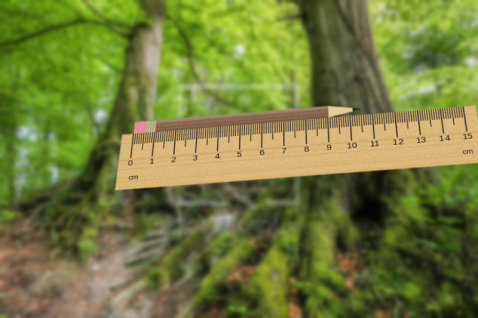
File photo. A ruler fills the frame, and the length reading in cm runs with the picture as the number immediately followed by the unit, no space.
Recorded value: 10.5cm
